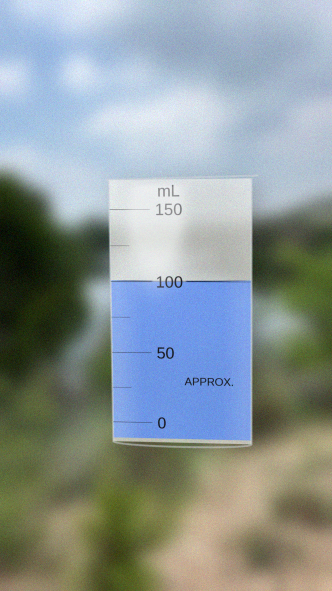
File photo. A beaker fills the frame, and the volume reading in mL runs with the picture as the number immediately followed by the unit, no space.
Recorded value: 100mL
